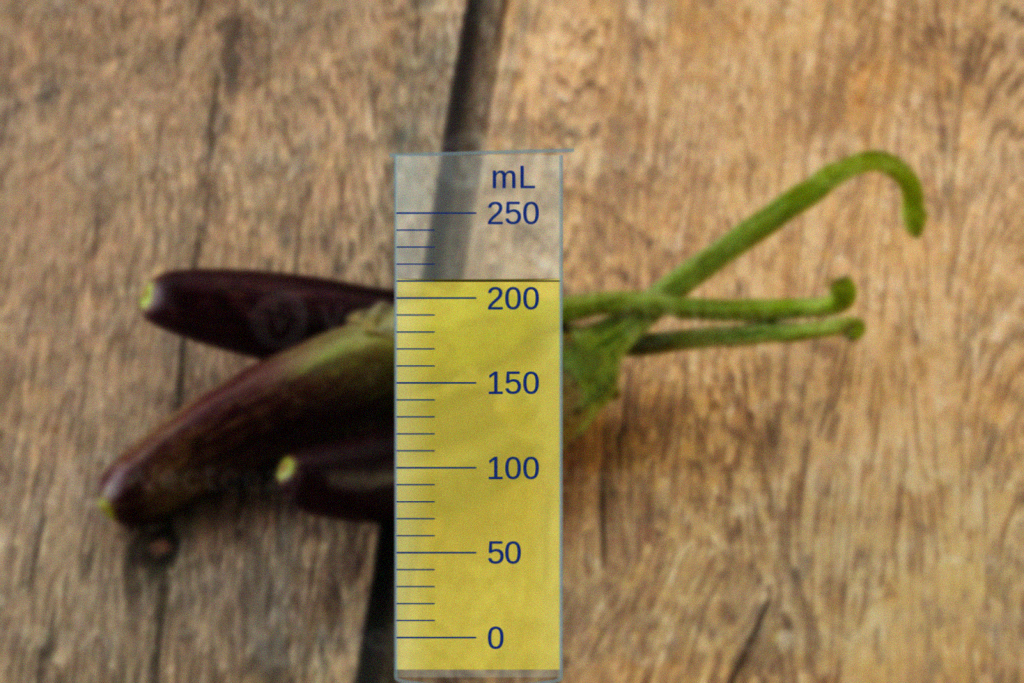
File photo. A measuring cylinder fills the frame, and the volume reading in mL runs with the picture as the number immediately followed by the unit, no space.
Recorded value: 210mL
